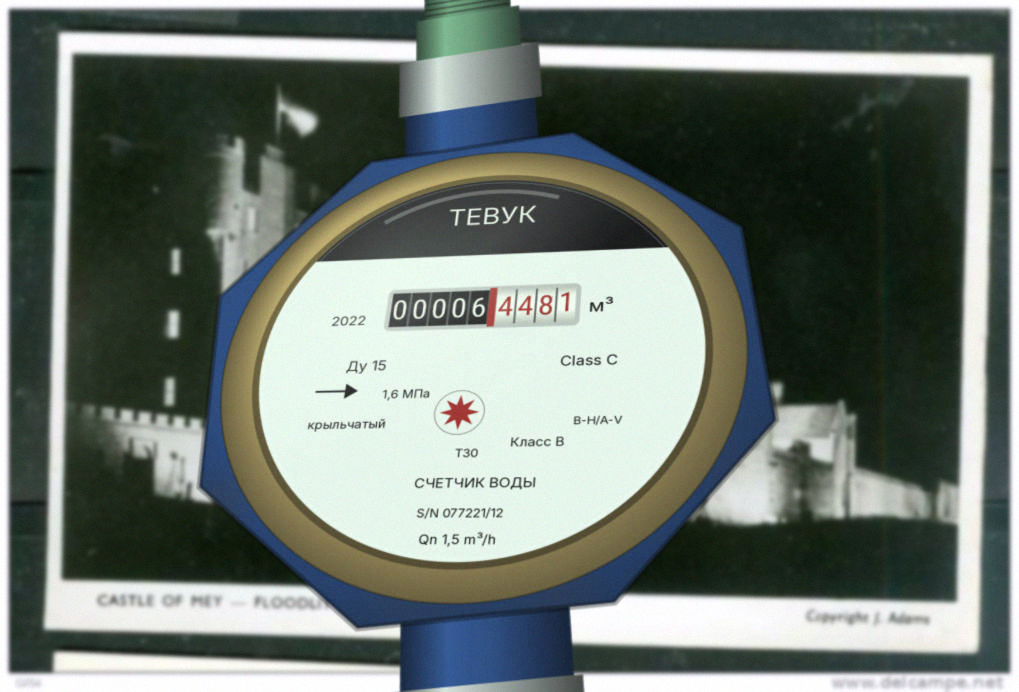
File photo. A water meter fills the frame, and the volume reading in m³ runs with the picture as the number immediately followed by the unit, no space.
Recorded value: 6.4481m³
